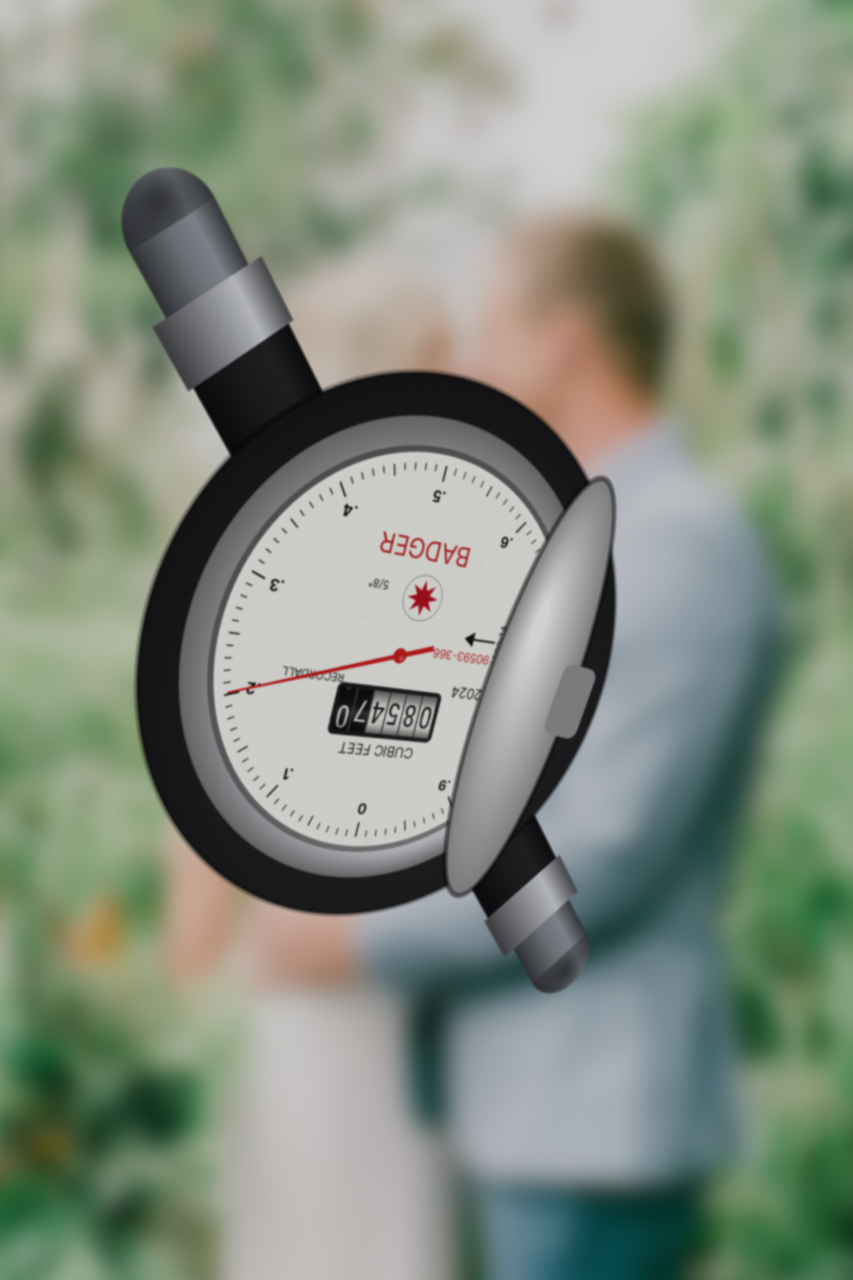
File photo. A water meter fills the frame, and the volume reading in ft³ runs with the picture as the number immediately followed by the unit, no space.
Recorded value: 85470.20ft³
